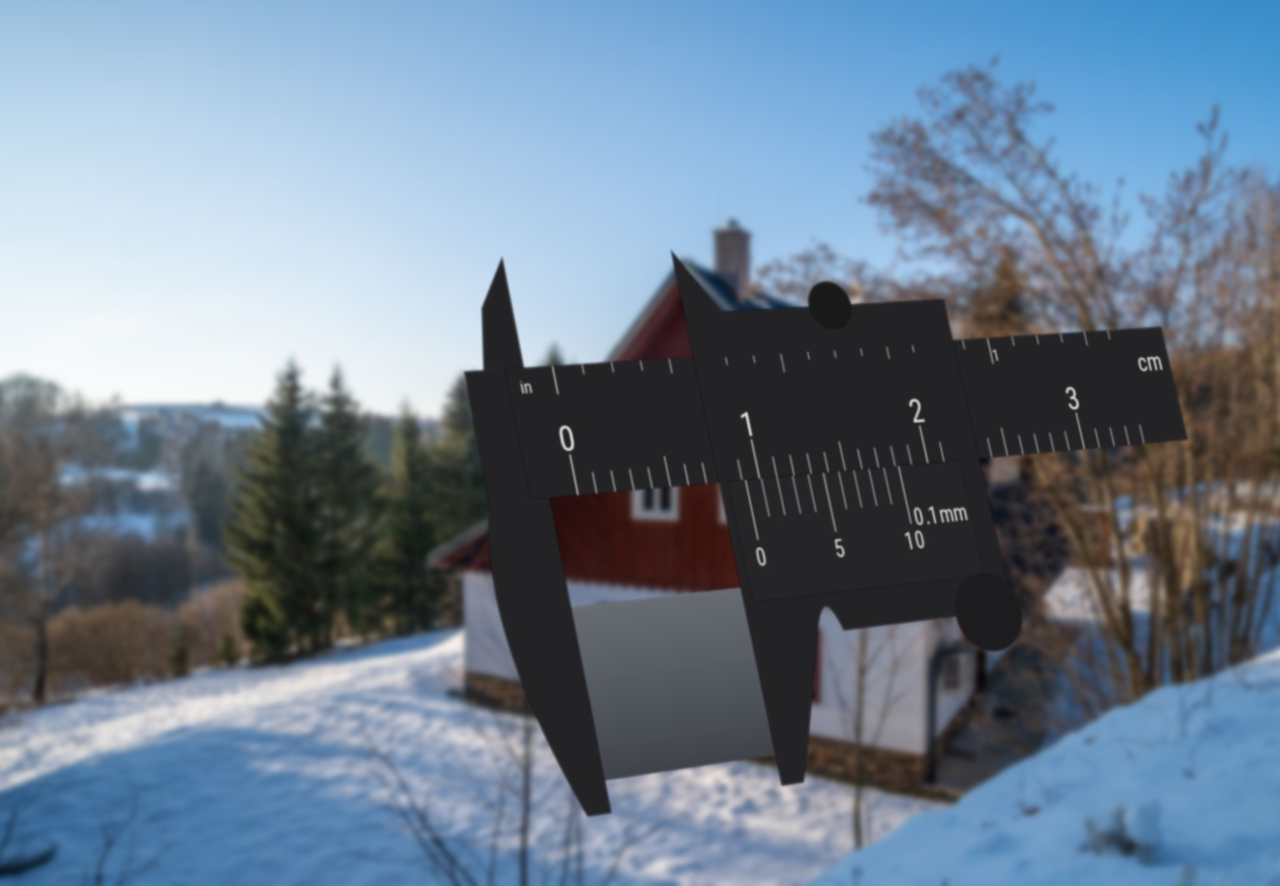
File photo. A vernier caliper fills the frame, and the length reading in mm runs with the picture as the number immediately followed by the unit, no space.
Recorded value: 9.2mm
